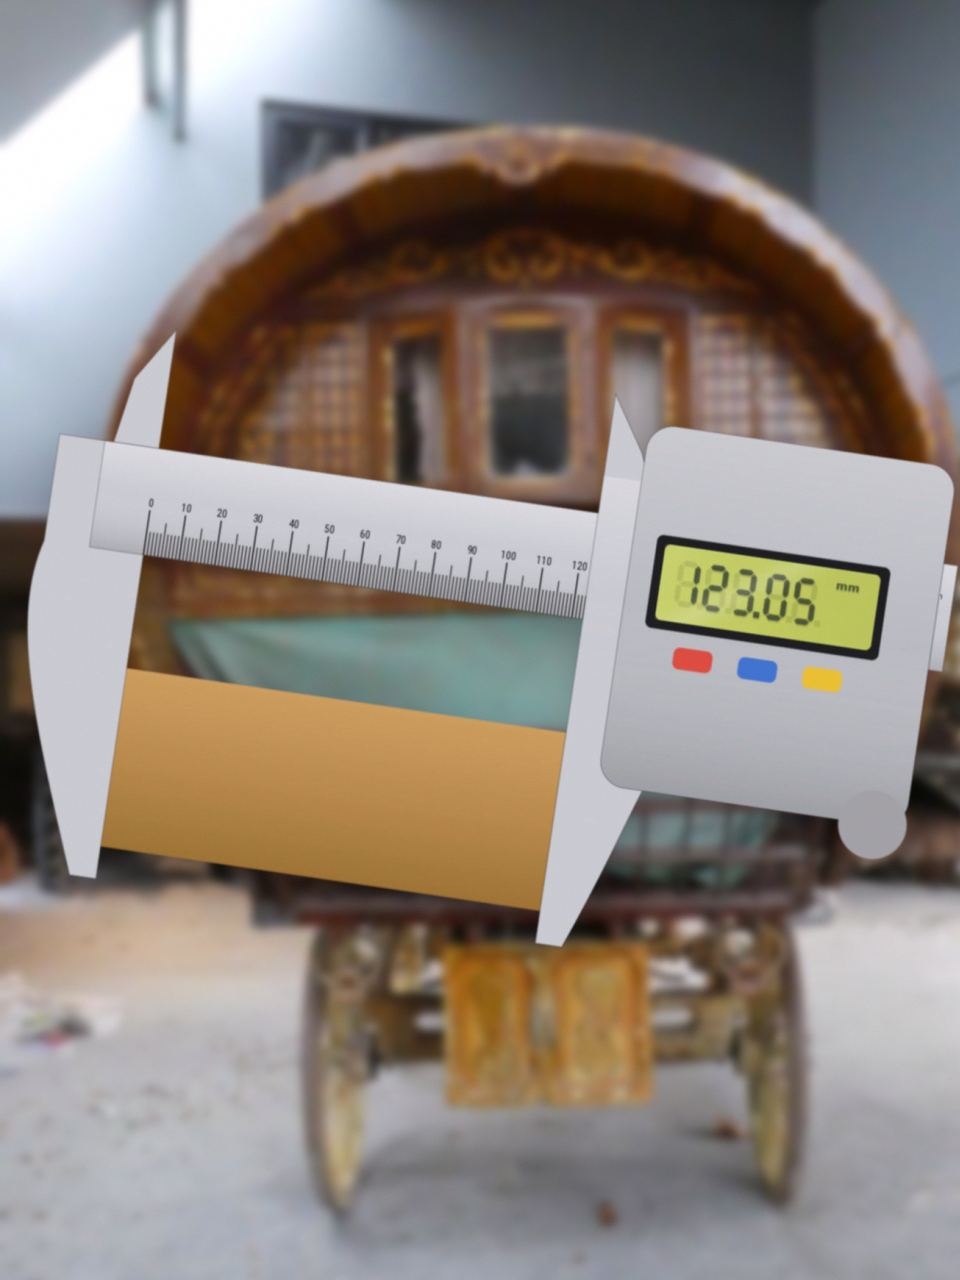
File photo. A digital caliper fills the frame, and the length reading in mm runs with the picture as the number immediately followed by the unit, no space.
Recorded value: 123.05mm
